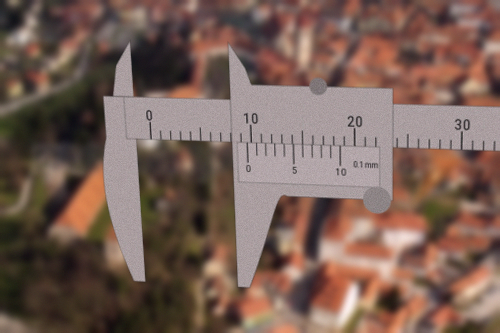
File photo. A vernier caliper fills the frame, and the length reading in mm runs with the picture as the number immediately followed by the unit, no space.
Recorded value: 9.6mm
